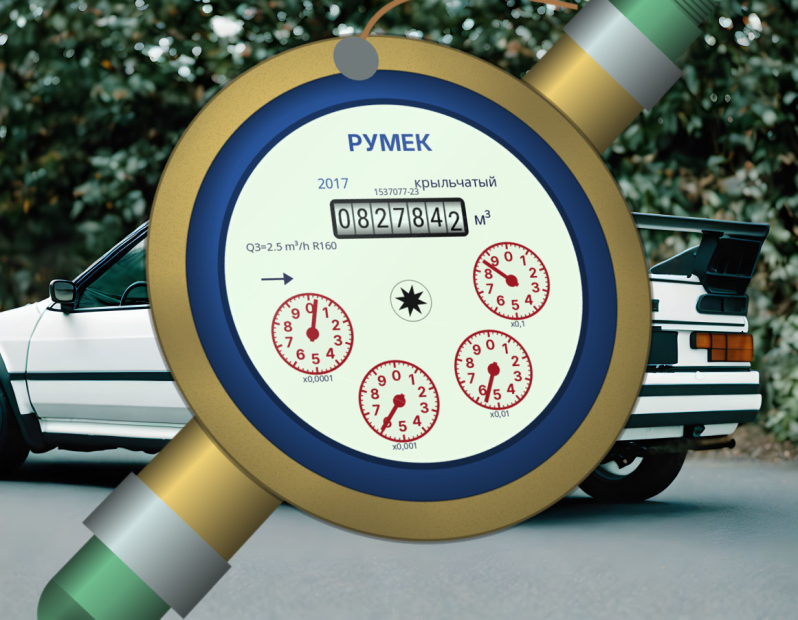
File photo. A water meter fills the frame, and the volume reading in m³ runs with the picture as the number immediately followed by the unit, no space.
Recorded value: 827841.8560m³
